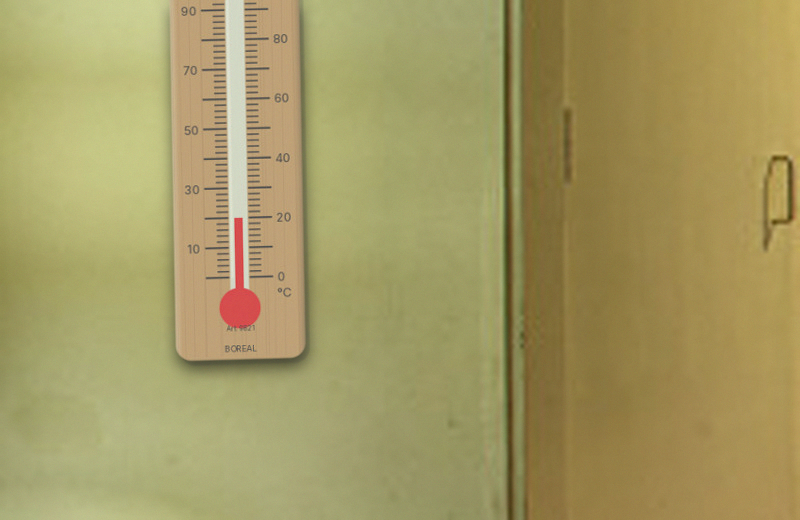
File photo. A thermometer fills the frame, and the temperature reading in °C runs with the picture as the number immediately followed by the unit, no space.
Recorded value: 20°C
